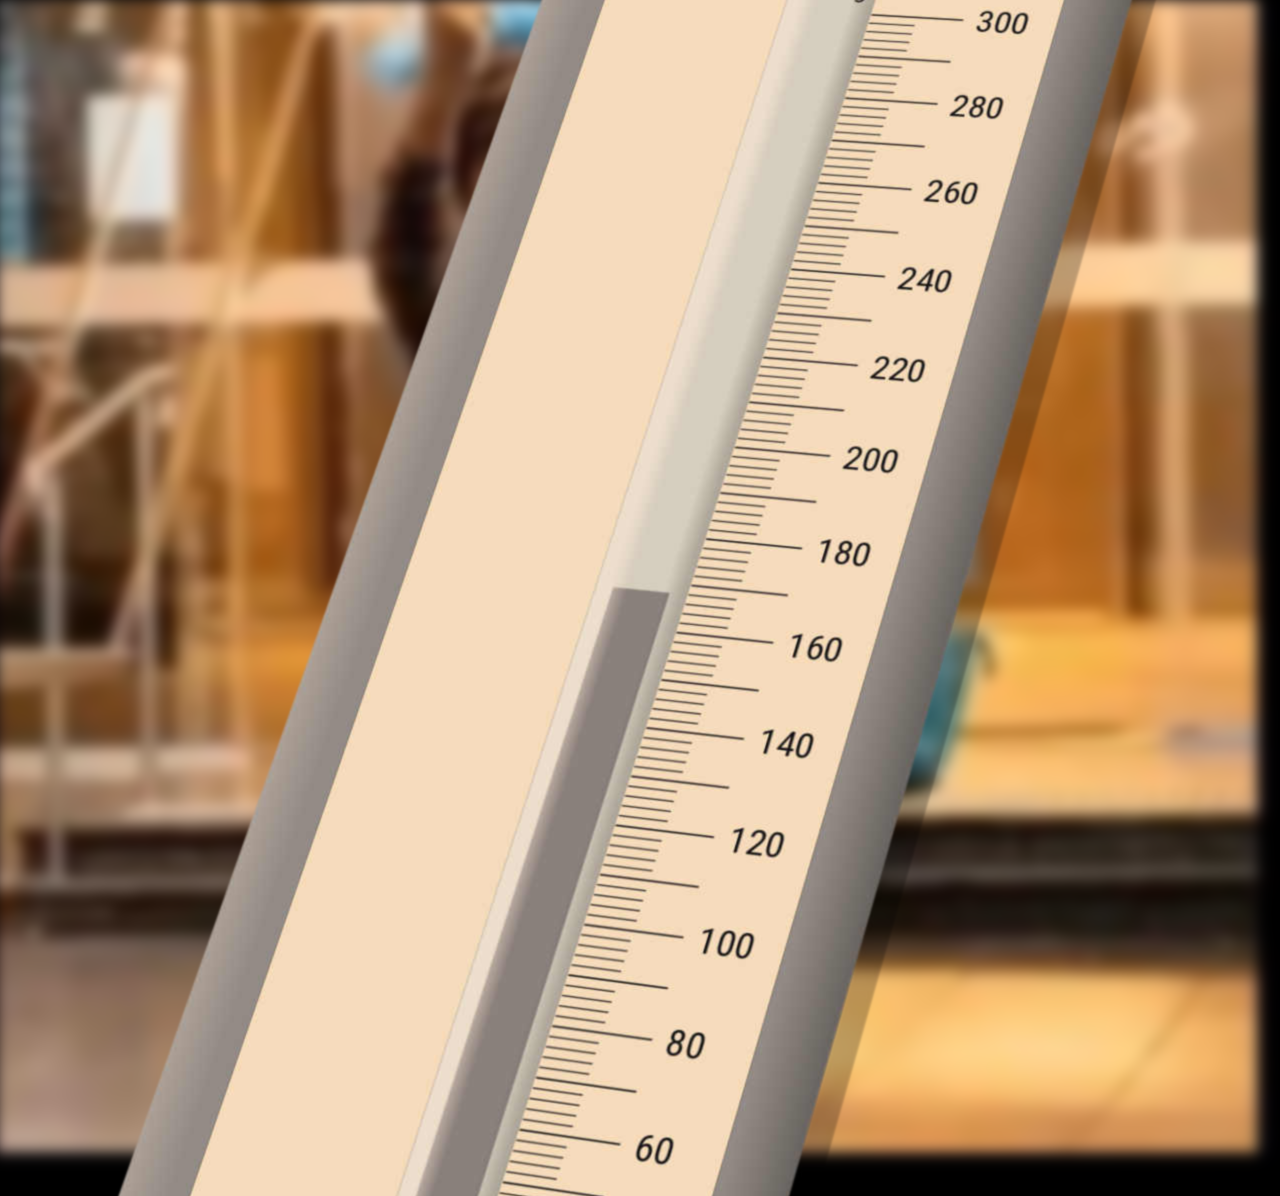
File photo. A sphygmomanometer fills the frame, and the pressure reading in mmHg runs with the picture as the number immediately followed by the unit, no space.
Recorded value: 168mmHg
